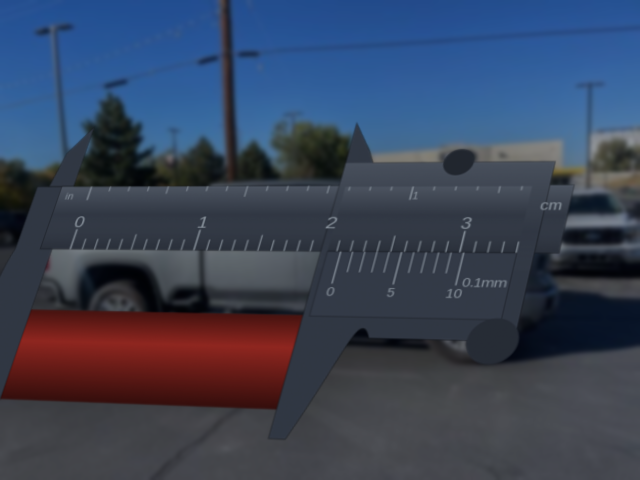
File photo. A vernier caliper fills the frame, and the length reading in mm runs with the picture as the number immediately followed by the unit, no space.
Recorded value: 21.3mm
